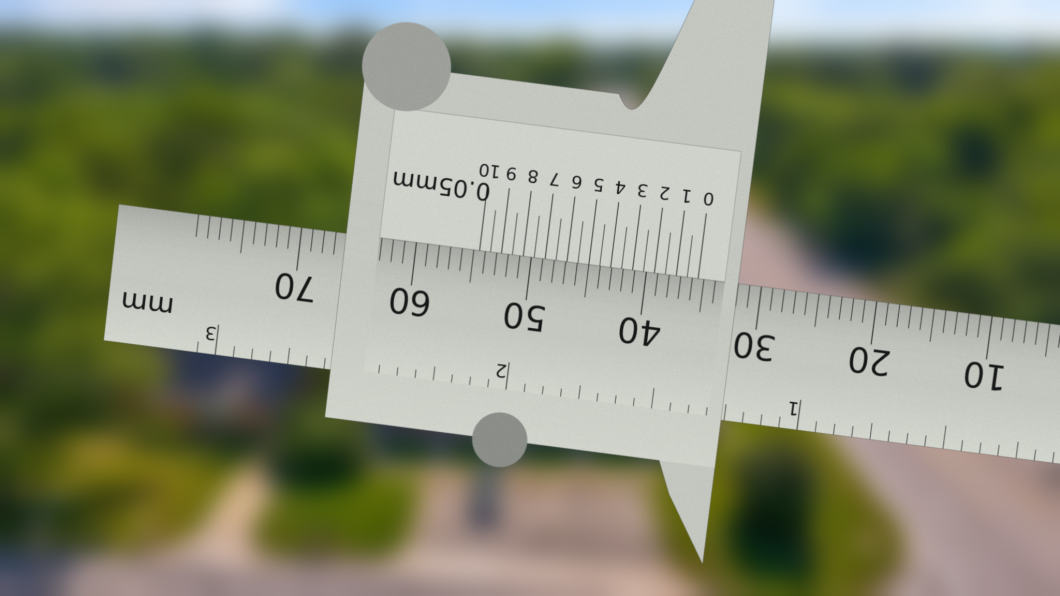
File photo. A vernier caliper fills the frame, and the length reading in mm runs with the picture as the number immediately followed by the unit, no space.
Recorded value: 35.5mm
